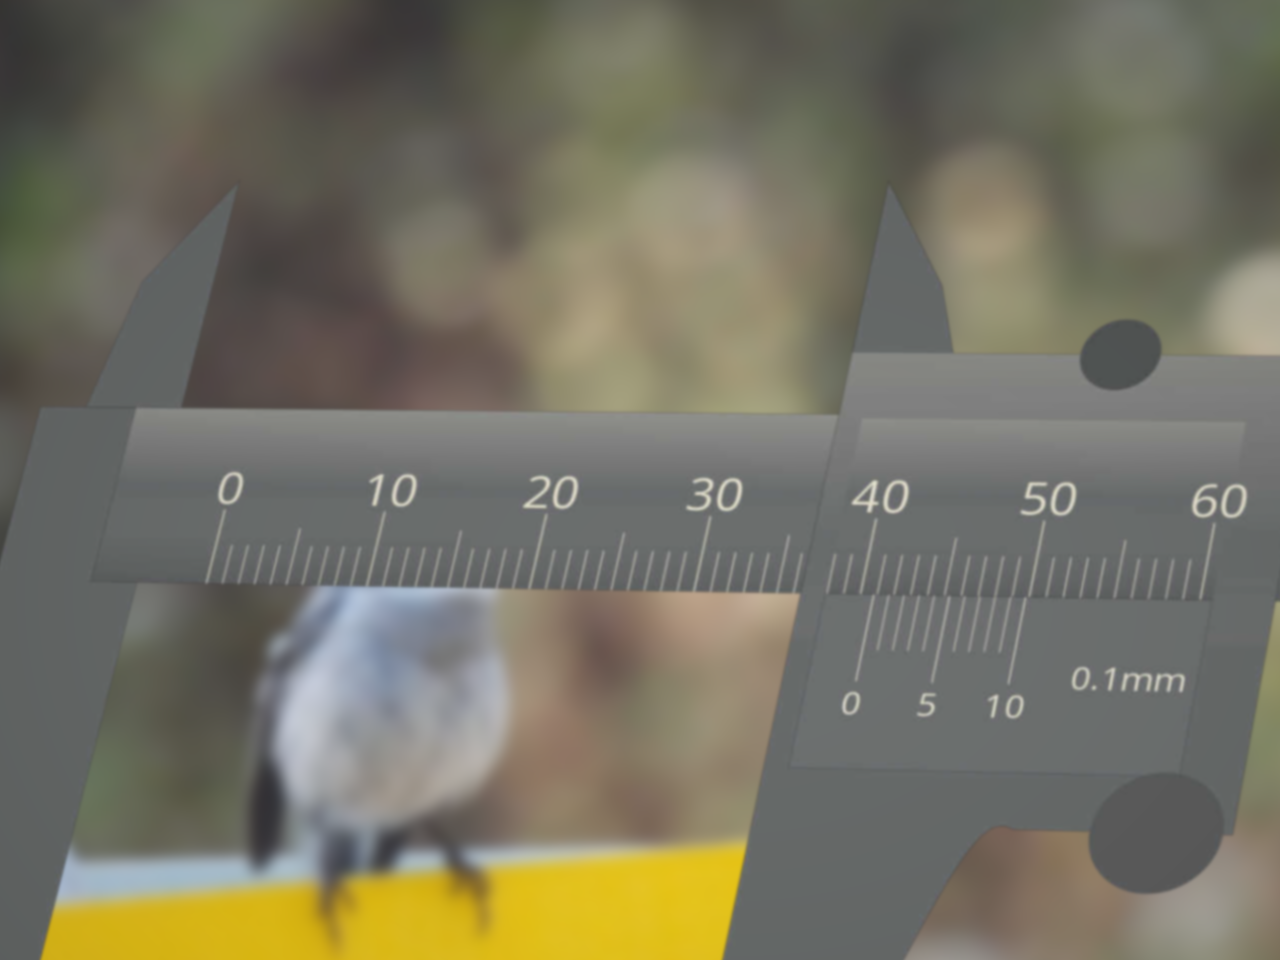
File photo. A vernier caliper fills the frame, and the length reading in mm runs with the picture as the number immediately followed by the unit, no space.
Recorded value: 40.8mm
